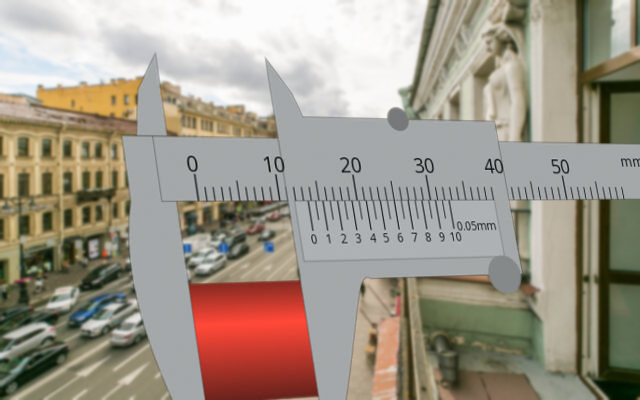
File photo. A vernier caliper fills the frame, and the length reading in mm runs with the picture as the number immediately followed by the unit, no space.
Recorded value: 13.6mm
